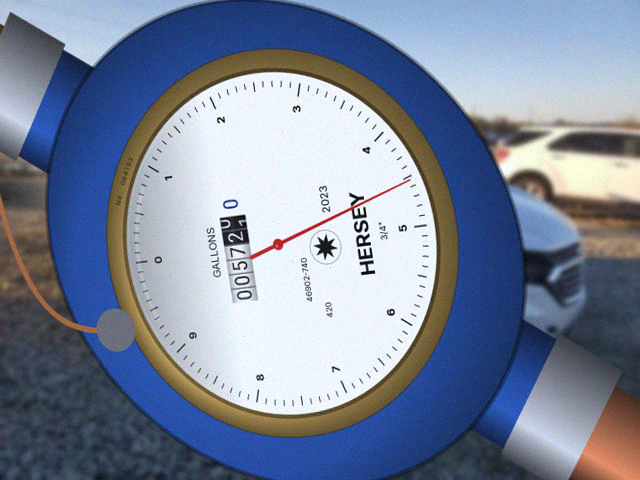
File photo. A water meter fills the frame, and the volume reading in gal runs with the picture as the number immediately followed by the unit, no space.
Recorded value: 57204.5gal
